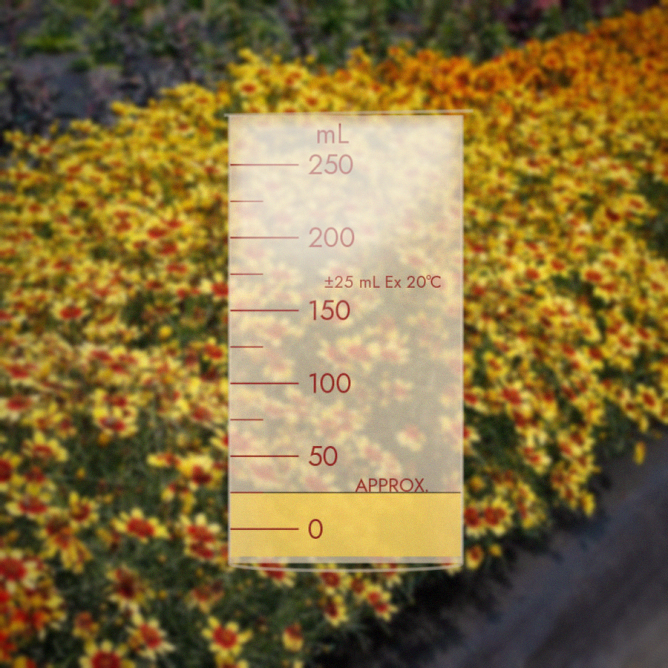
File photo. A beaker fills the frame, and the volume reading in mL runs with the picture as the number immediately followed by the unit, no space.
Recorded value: 25mL
